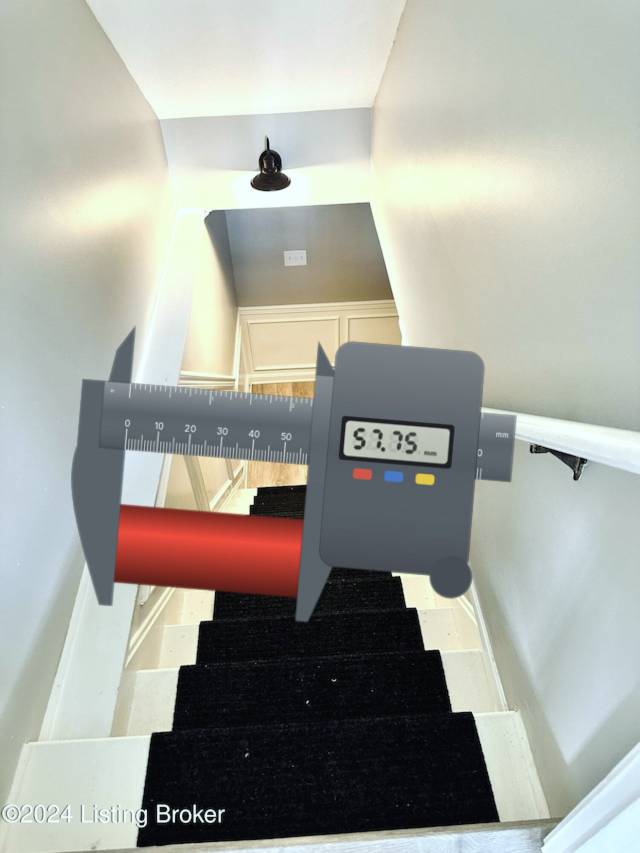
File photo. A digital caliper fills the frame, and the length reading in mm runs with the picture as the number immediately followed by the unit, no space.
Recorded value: 57.75mm
